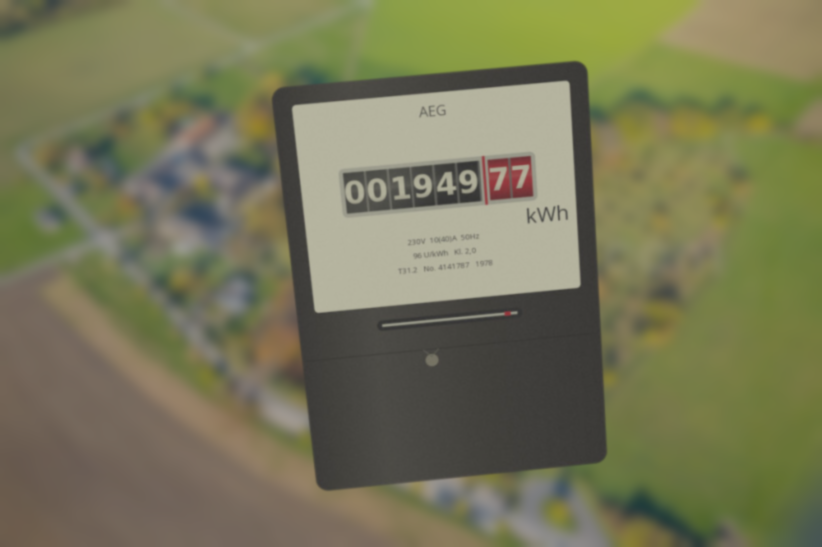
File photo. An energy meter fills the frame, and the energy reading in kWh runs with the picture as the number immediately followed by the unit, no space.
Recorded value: 1949.77kWh
